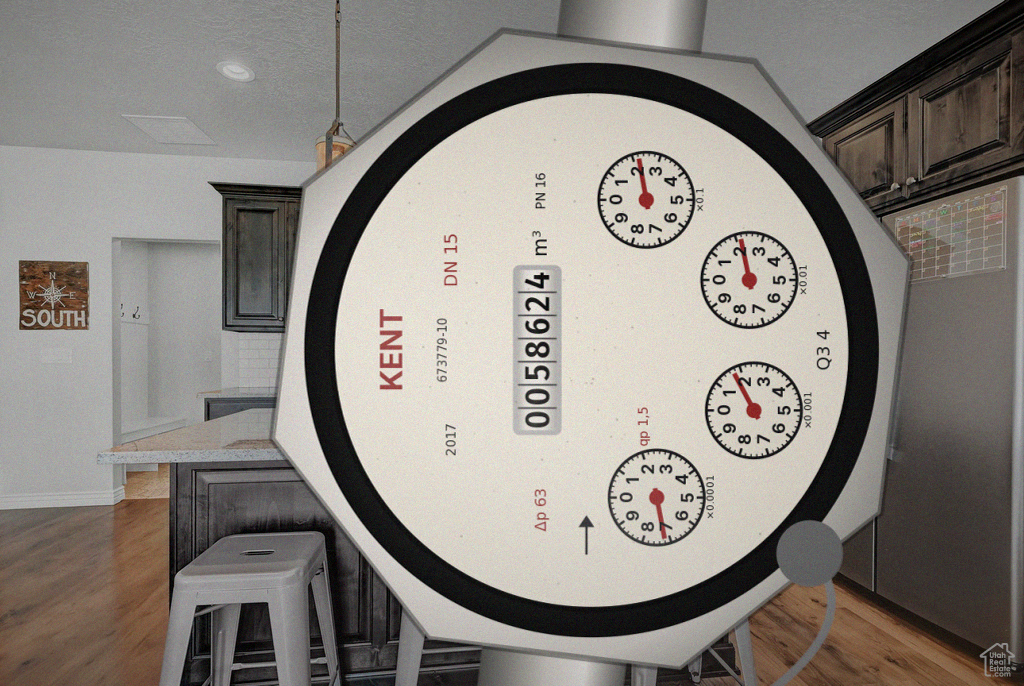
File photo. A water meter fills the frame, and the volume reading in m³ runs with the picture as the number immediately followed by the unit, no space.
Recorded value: 58624.2217m³
